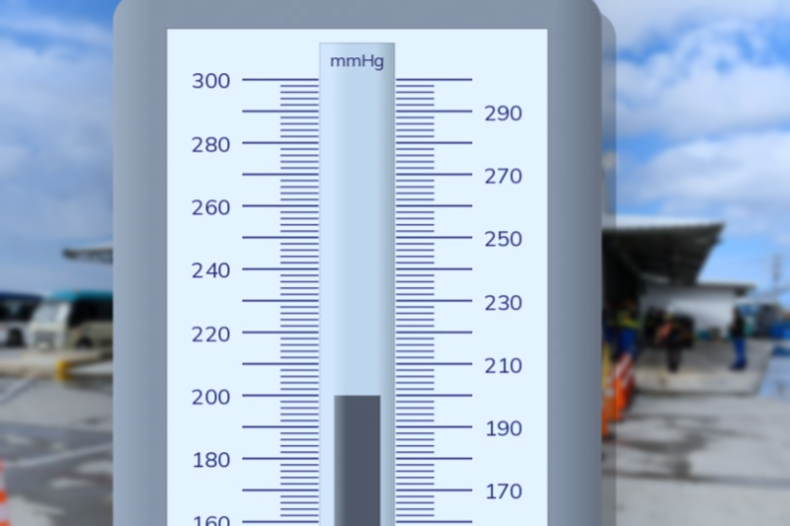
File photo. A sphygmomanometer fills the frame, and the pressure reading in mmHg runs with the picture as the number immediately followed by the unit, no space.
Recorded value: 200mmHg
